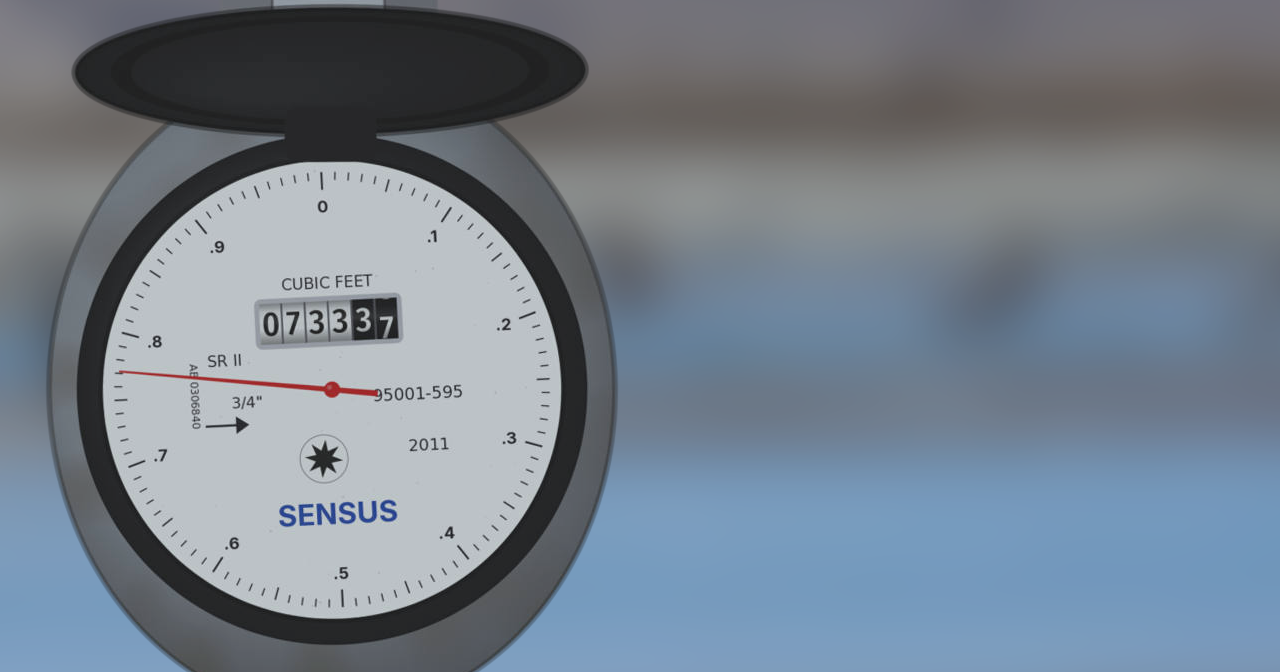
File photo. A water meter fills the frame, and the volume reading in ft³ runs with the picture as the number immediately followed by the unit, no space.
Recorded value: 73336.77ft³
